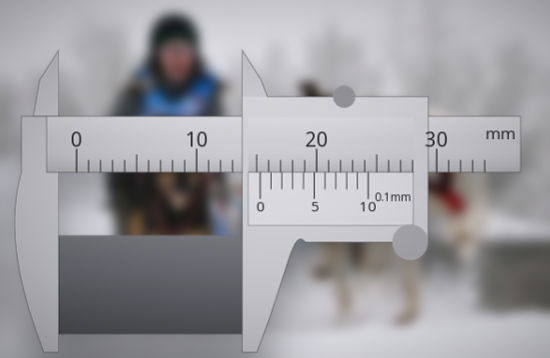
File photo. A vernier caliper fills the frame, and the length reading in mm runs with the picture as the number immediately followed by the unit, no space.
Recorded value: 15.3mm
